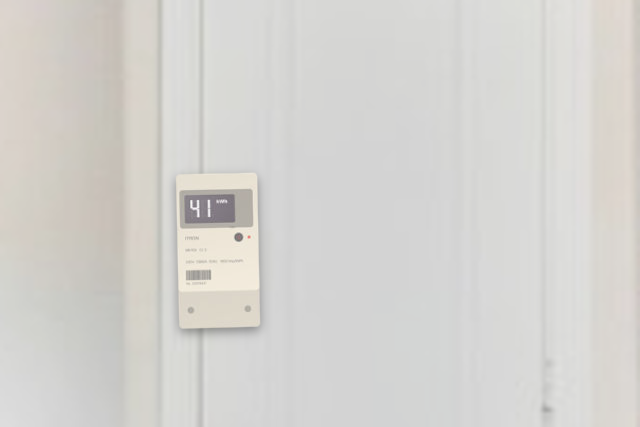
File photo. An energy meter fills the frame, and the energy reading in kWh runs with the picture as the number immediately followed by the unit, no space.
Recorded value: 41kWh
